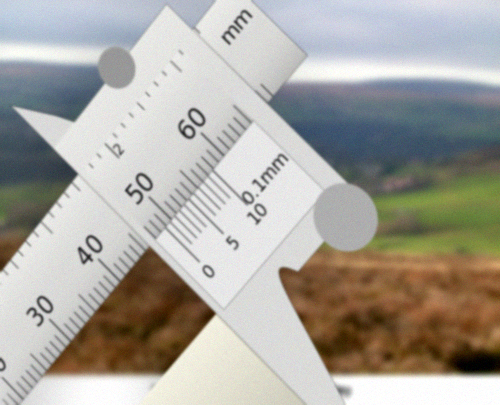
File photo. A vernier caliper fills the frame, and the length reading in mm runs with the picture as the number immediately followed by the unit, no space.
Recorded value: 48.8mm
